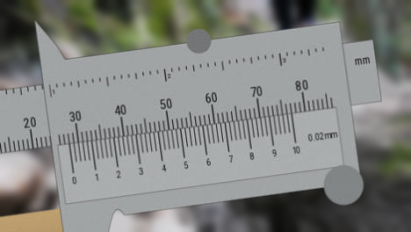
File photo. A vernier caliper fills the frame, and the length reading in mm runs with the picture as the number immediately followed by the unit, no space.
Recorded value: 28.0mm
